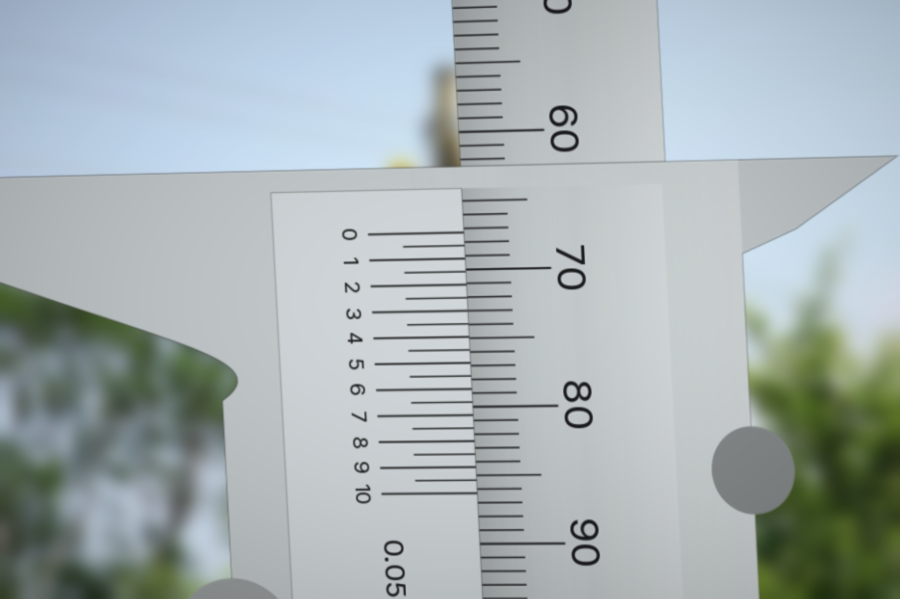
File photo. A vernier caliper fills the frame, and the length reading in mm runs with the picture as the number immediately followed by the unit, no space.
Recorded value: 67.3mm
